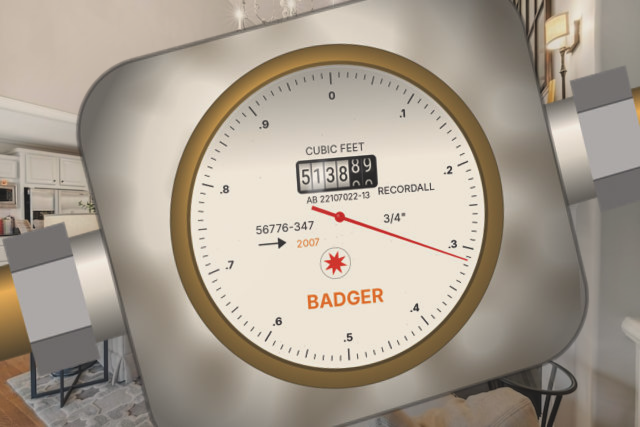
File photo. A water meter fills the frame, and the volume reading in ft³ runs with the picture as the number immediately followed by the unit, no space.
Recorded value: 513889.31ft³
